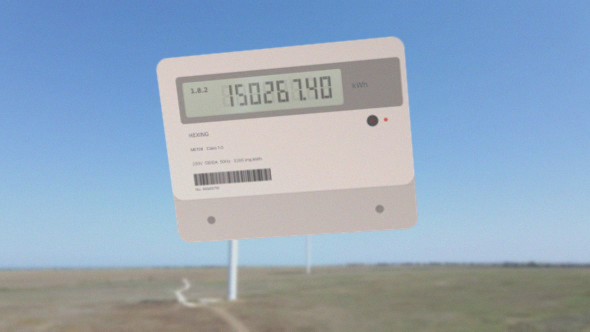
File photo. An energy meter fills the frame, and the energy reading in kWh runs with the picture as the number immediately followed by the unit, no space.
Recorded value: 150267.40kWh
